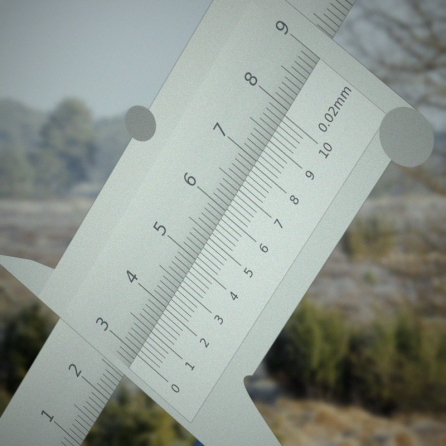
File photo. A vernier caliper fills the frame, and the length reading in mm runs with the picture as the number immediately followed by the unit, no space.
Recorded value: 30.0mm
